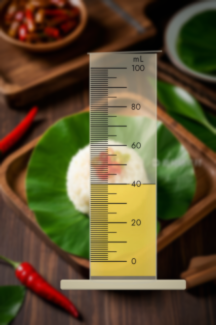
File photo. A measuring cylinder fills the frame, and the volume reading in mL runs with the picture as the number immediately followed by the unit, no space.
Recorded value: 40mL
